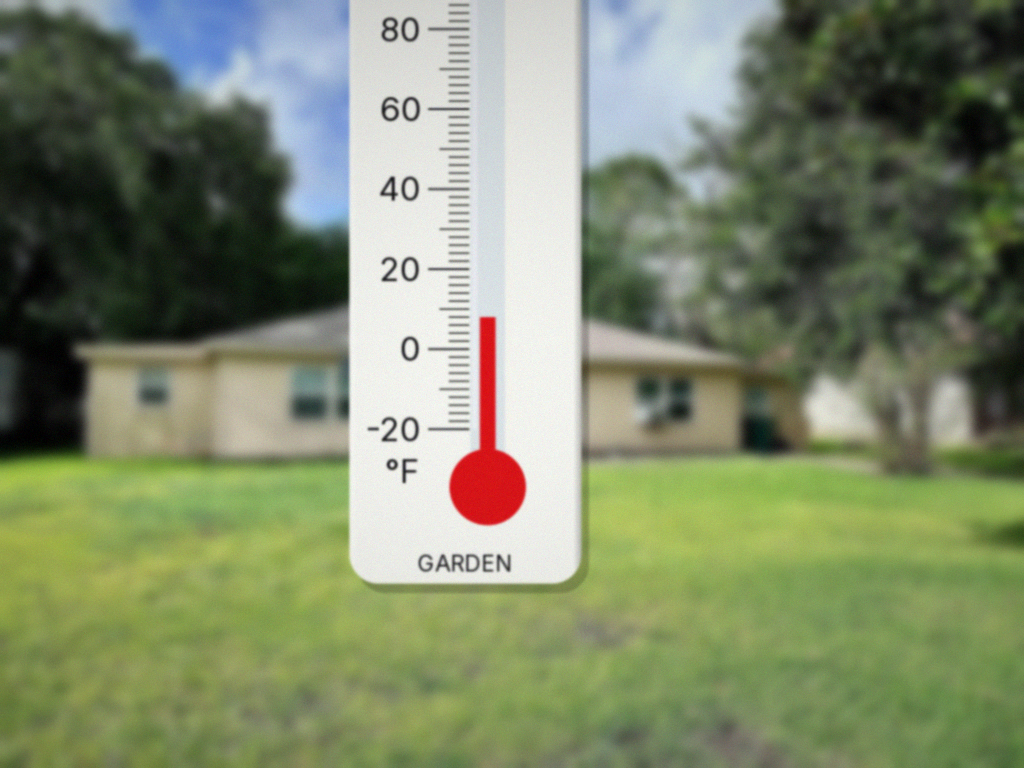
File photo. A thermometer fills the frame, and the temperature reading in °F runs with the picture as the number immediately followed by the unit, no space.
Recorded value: 8°F
